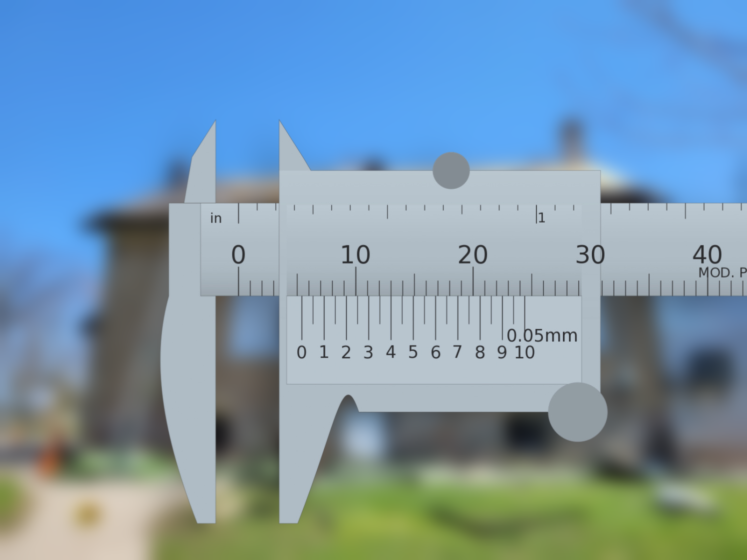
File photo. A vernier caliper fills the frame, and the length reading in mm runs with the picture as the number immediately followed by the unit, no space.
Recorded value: 5.4mm
